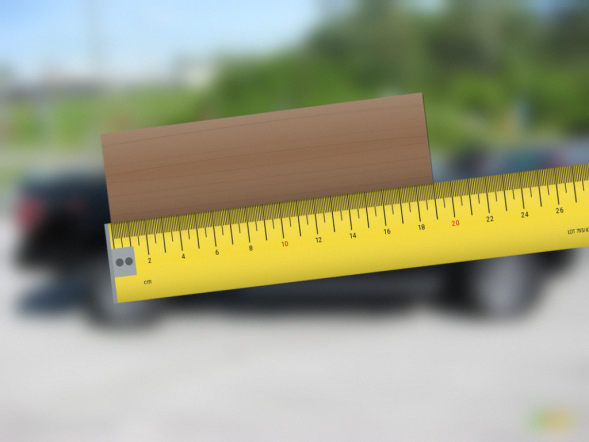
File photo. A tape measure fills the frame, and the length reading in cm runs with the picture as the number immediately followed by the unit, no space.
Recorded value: 19cm
